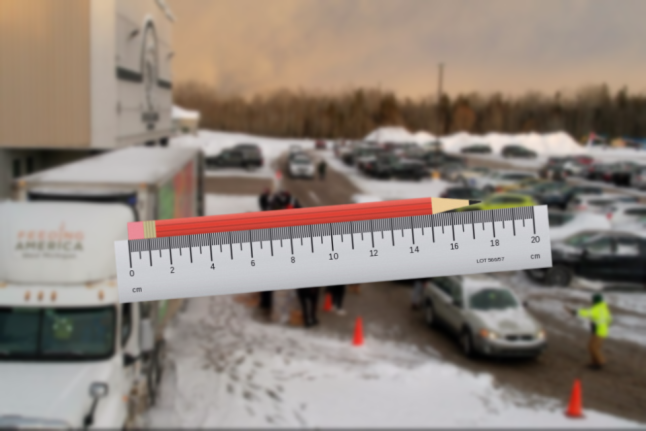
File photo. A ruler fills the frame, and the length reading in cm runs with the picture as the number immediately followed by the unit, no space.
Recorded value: 17.5cm
